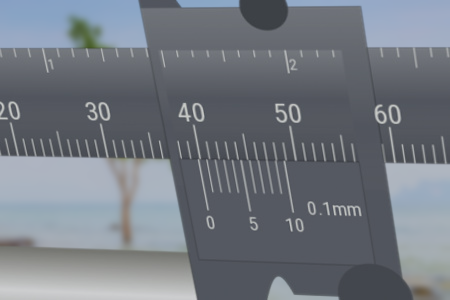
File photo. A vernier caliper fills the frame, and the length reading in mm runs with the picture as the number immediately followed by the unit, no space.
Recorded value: 39.8mm
